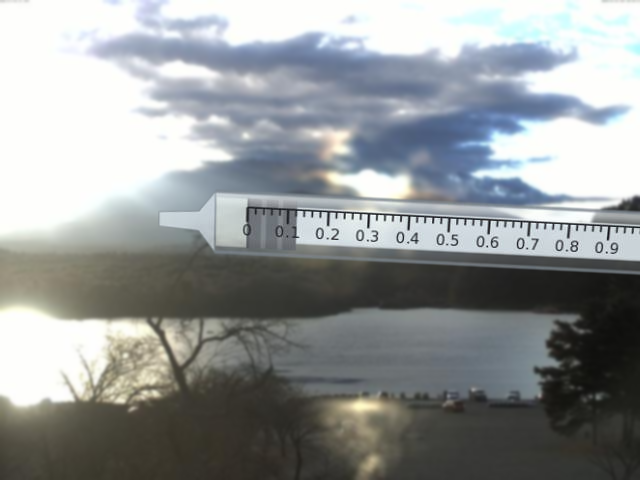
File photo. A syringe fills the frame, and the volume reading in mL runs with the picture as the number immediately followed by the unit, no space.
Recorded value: 0mL
